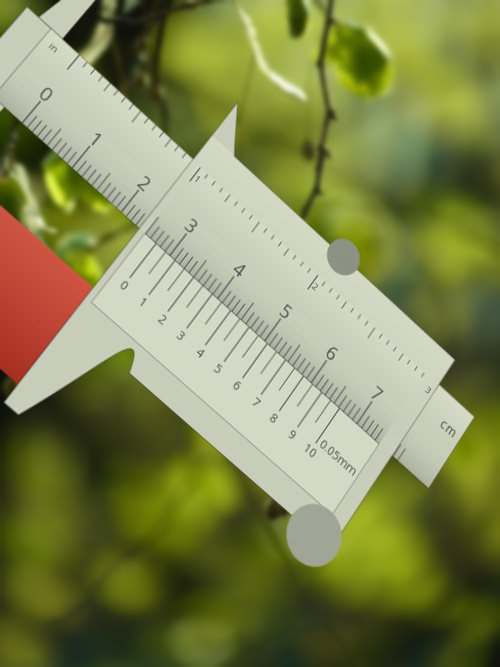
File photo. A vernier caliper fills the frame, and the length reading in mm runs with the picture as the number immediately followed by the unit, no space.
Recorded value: 27.2mm
